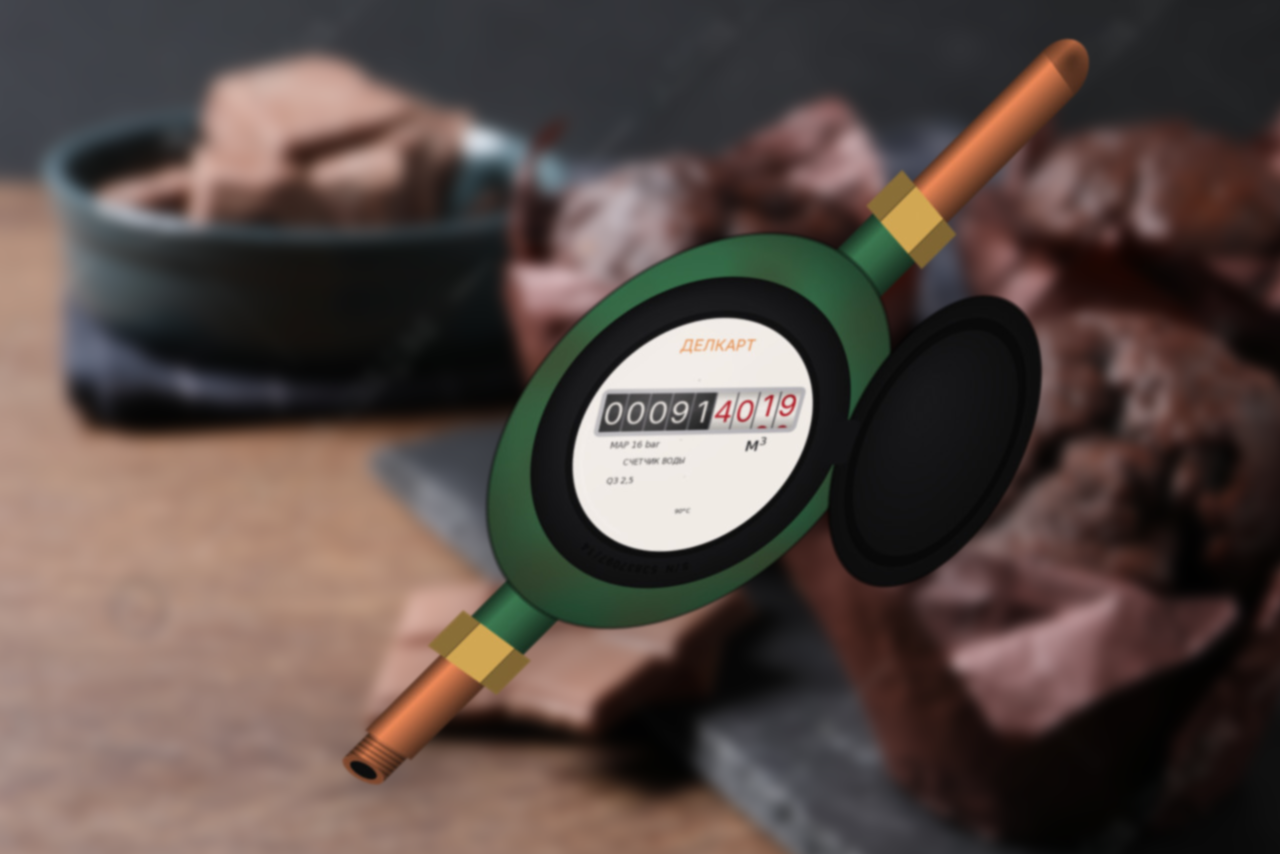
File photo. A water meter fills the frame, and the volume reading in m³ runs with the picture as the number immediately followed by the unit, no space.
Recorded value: 91.4019m³
